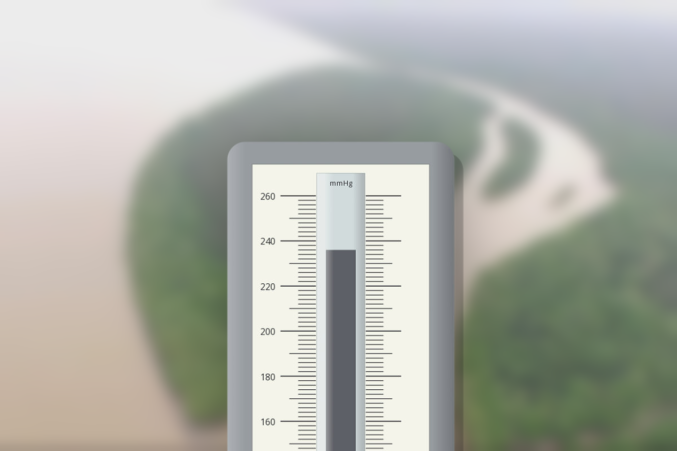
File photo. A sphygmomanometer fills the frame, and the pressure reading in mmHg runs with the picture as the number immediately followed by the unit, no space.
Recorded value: 236mmHg
